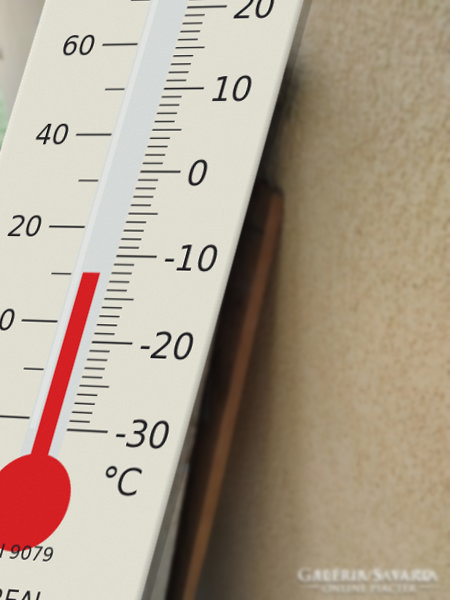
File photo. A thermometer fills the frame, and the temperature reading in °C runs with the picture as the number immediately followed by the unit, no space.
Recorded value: -12°C
